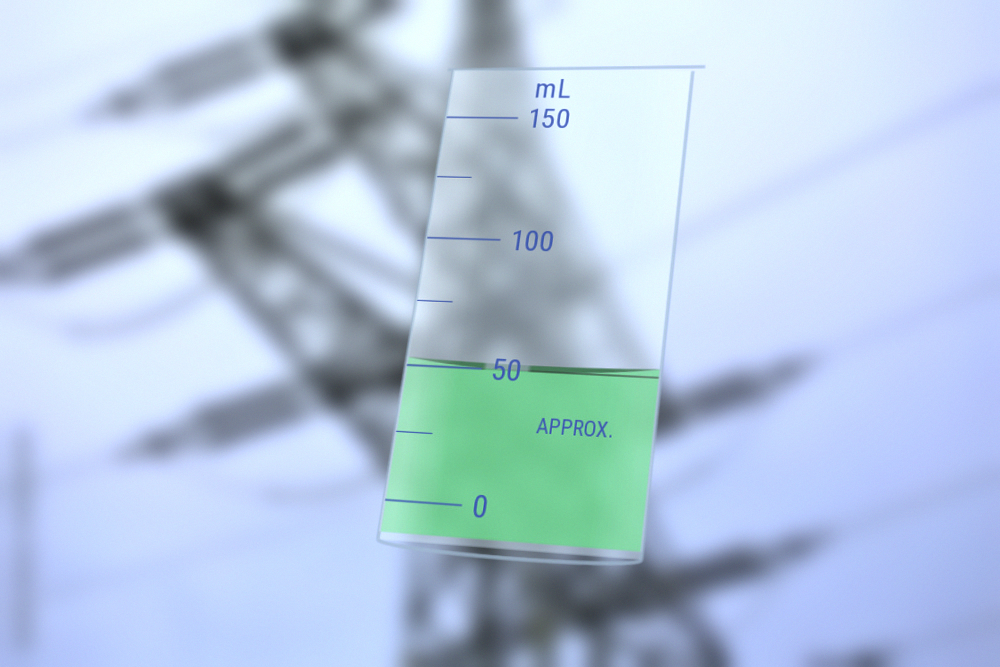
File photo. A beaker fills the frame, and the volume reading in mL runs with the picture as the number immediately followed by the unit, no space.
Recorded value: 50mL
